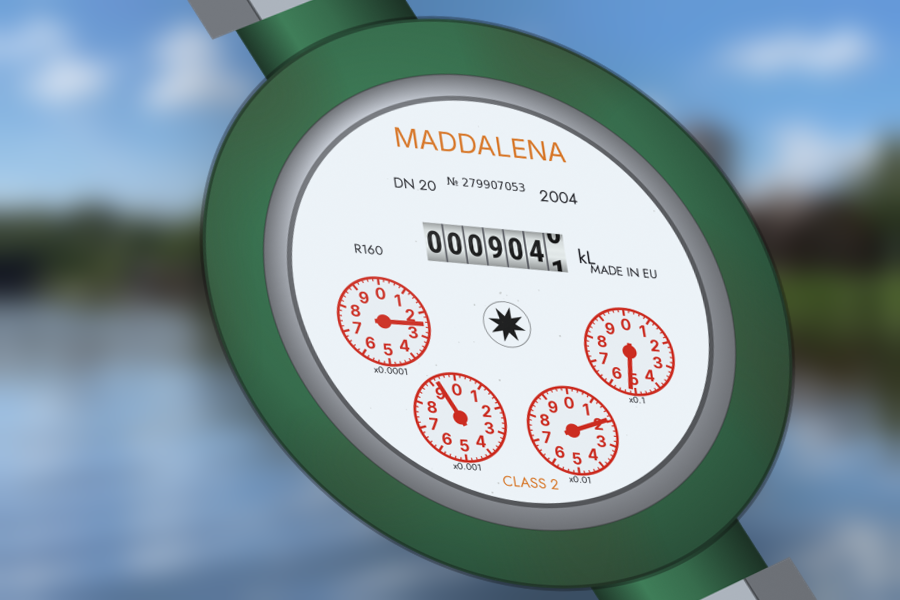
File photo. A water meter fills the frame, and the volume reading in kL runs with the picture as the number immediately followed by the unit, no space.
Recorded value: 9040.5192kL
